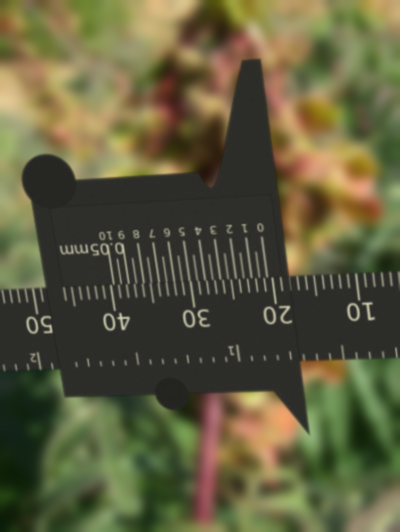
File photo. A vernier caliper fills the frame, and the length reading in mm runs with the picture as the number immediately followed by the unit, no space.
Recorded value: 20.6mm
